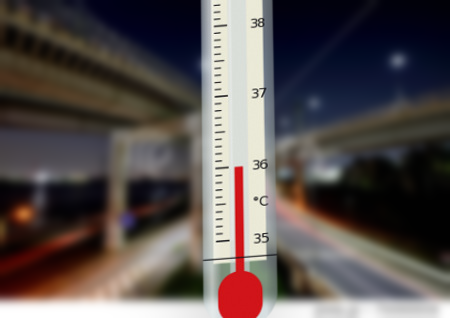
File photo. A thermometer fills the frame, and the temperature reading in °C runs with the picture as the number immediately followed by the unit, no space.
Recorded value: 36°C
